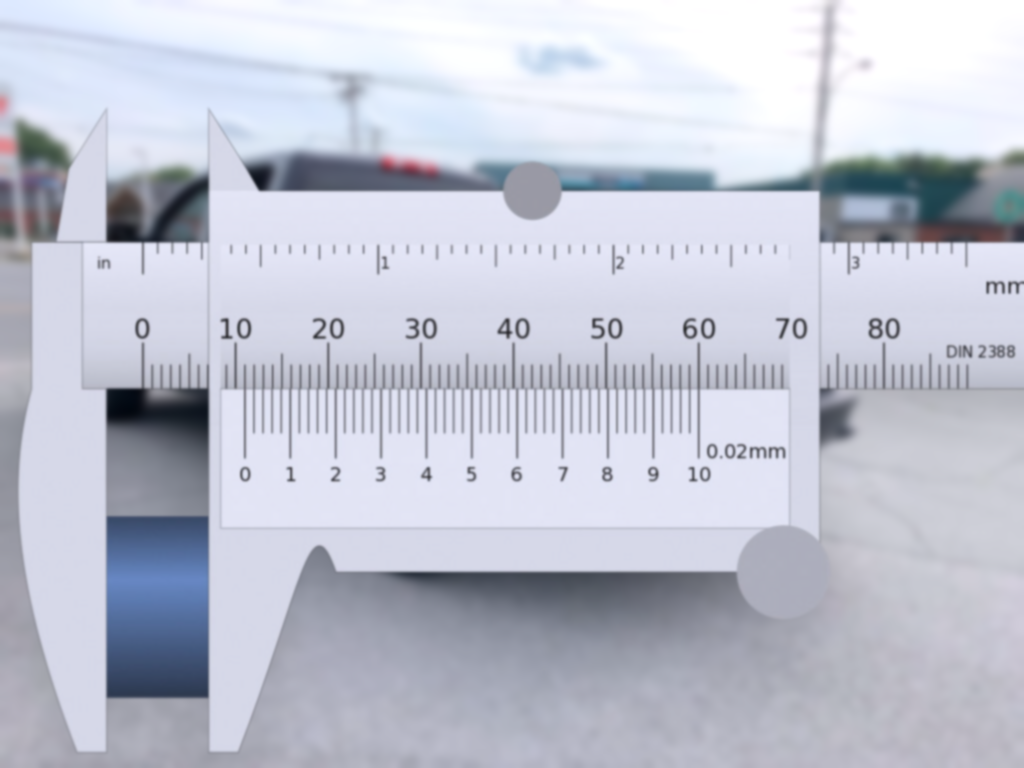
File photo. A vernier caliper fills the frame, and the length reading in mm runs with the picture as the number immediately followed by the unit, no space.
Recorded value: 11.0mm
